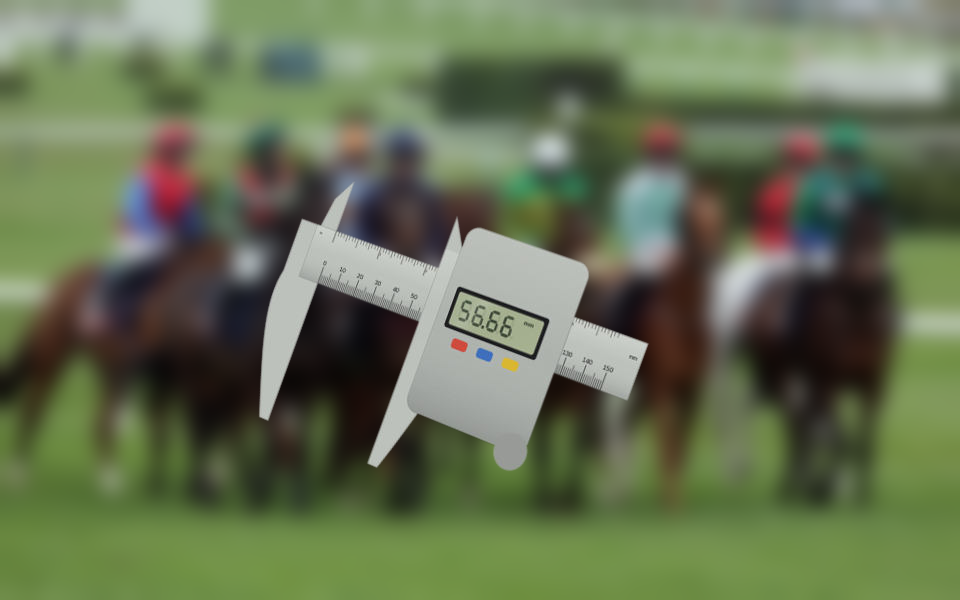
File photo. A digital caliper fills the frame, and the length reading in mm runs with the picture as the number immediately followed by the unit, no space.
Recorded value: 56.66mm
